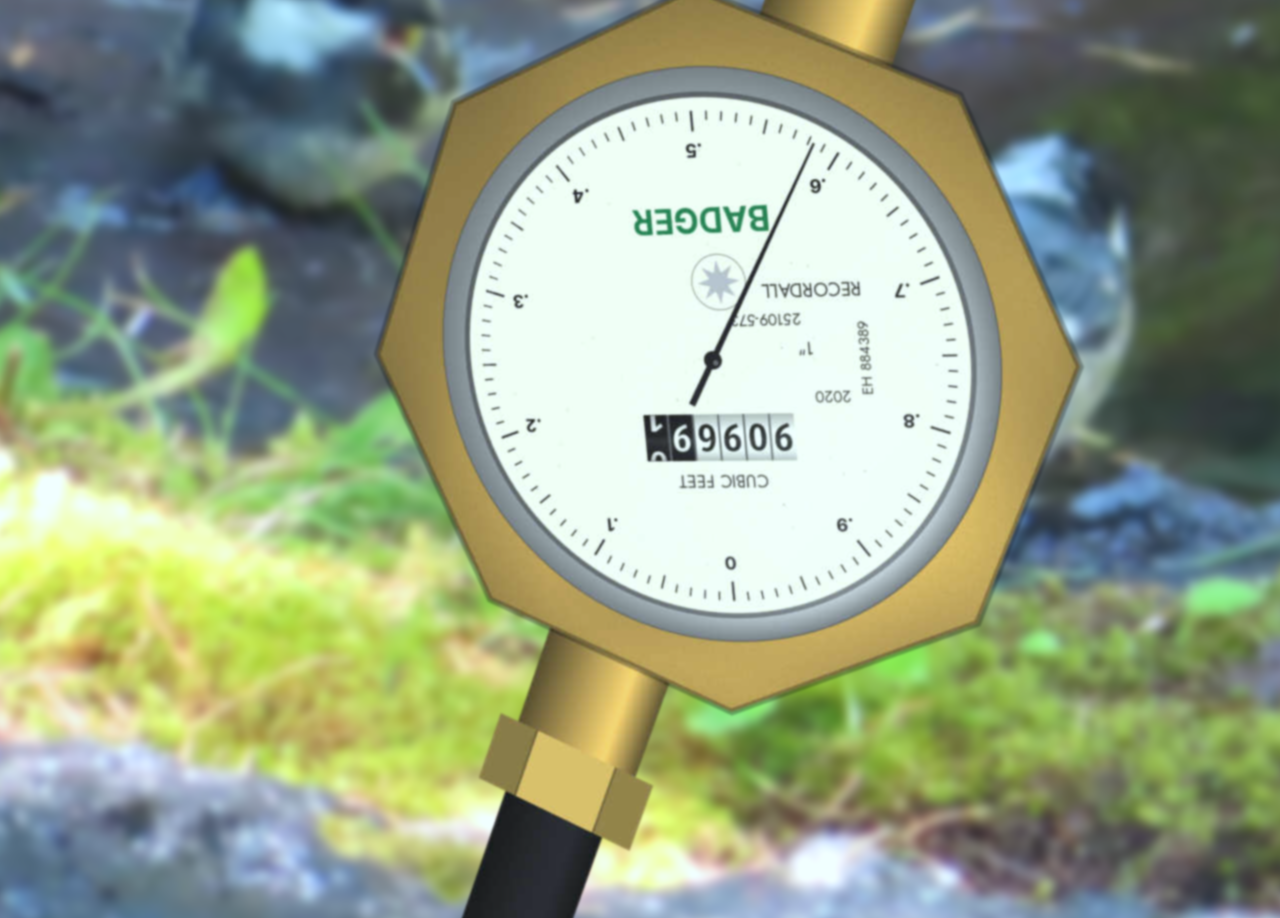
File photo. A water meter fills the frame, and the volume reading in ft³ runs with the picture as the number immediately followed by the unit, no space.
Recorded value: 909690.58ft³
